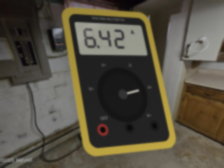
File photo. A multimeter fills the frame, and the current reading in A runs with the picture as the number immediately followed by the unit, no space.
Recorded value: 6.42A
